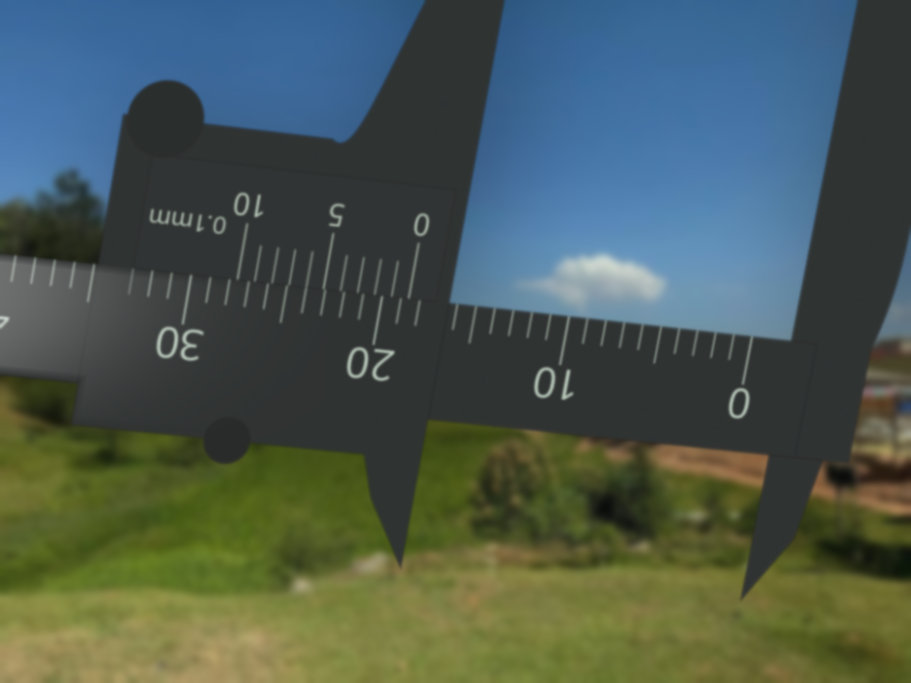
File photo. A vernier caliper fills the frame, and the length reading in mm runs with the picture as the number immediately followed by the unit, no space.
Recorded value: 18.6mm
